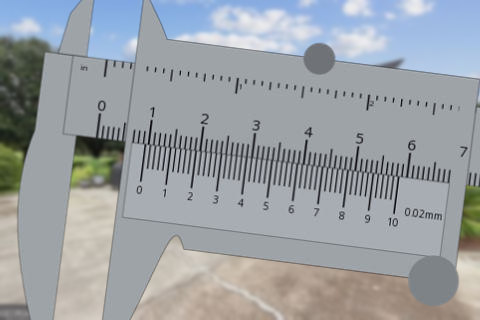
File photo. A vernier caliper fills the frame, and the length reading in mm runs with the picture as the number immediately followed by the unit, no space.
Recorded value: 9.4mm
